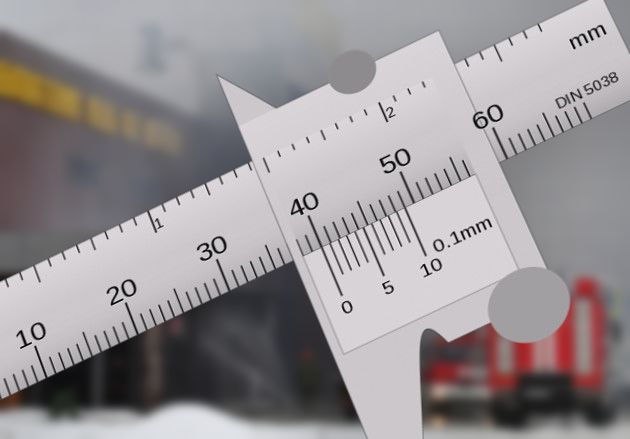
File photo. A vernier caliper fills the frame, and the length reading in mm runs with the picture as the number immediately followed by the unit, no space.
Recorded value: 40.0mm
